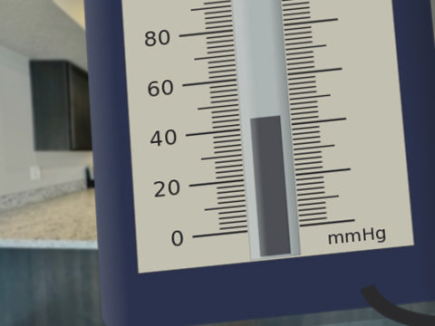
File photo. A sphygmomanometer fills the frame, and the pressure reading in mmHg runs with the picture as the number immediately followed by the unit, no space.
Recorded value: 44mmHg
